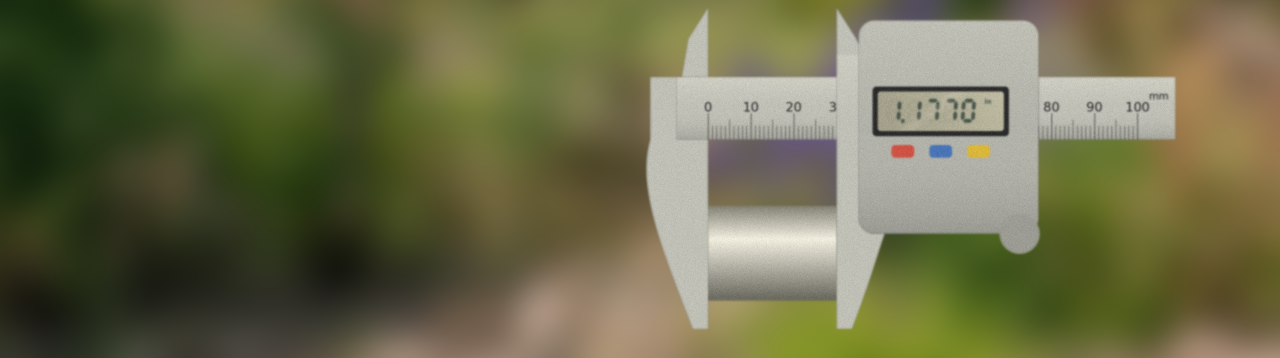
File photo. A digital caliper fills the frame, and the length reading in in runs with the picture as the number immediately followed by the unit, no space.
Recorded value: 1.1770in
